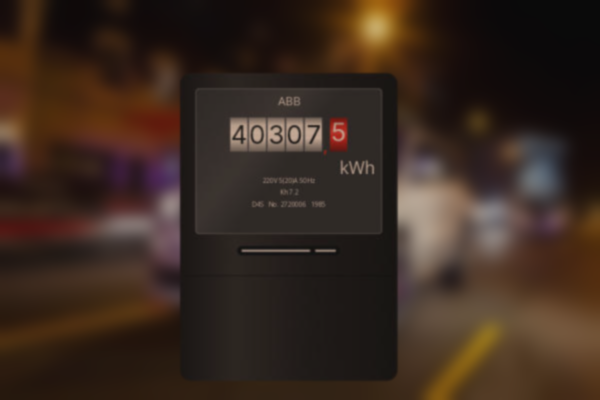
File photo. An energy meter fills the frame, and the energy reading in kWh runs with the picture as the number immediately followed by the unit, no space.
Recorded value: 40307.5kWh
